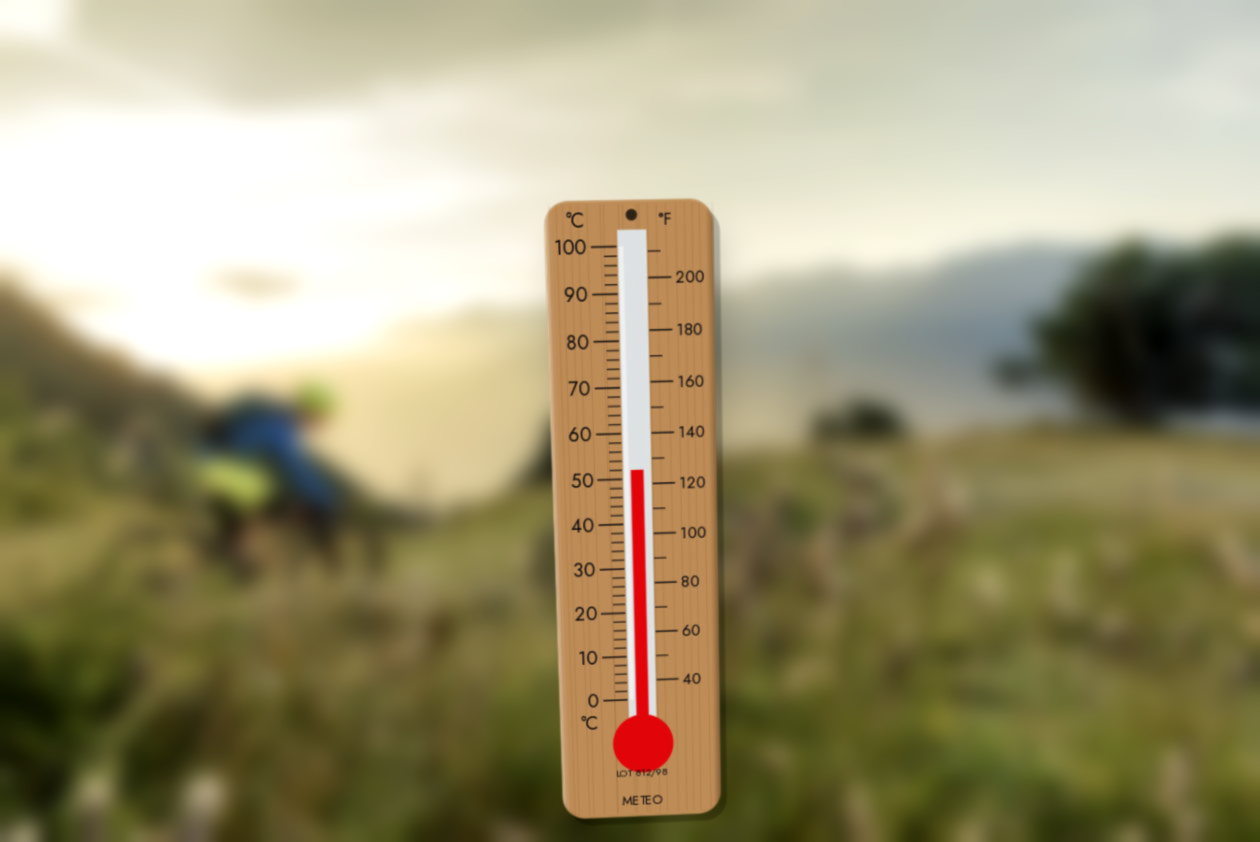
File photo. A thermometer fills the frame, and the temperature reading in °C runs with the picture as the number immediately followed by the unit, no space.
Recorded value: 52°C
